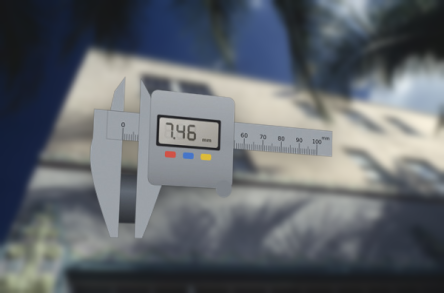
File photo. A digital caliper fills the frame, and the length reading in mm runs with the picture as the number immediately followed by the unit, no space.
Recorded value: 7.46mm
